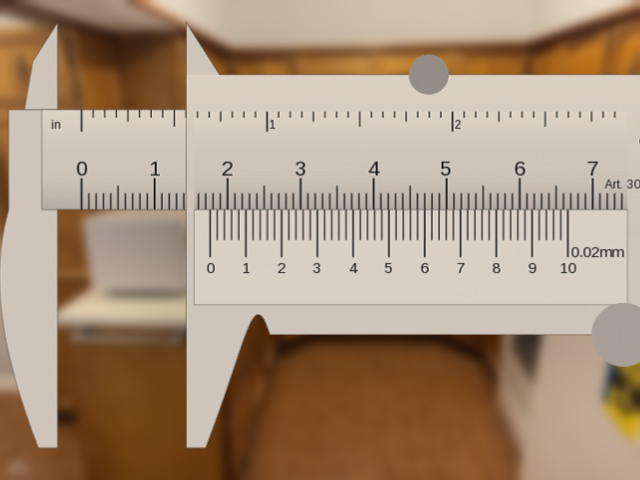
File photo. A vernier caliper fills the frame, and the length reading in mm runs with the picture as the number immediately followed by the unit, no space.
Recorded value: 17.6mm
